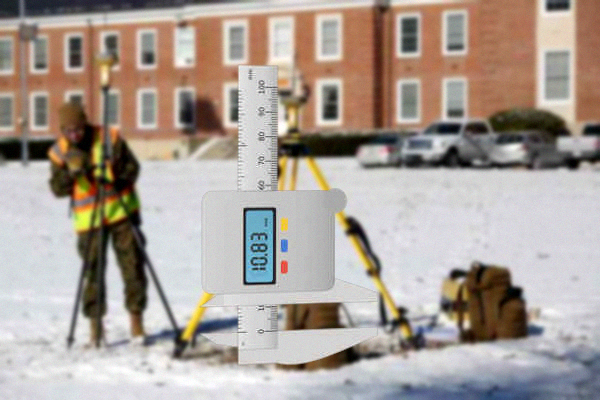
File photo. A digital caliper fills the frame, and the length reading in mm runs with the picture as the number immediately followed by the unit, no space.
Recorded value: 10.83mm
